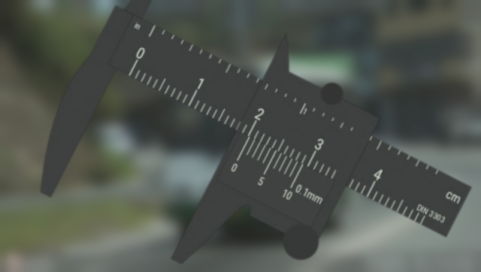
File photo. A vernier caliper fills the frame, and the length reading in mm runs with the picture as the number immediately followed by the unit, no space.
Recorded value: 20.2mm
